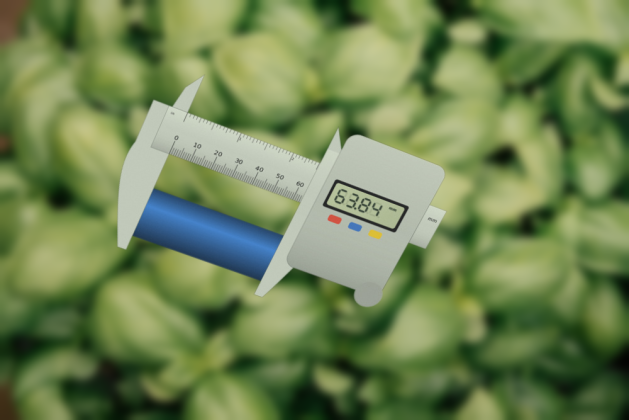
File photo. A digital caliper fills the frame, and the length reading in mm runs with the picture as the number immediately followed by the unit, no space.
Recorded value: 63.84mm
